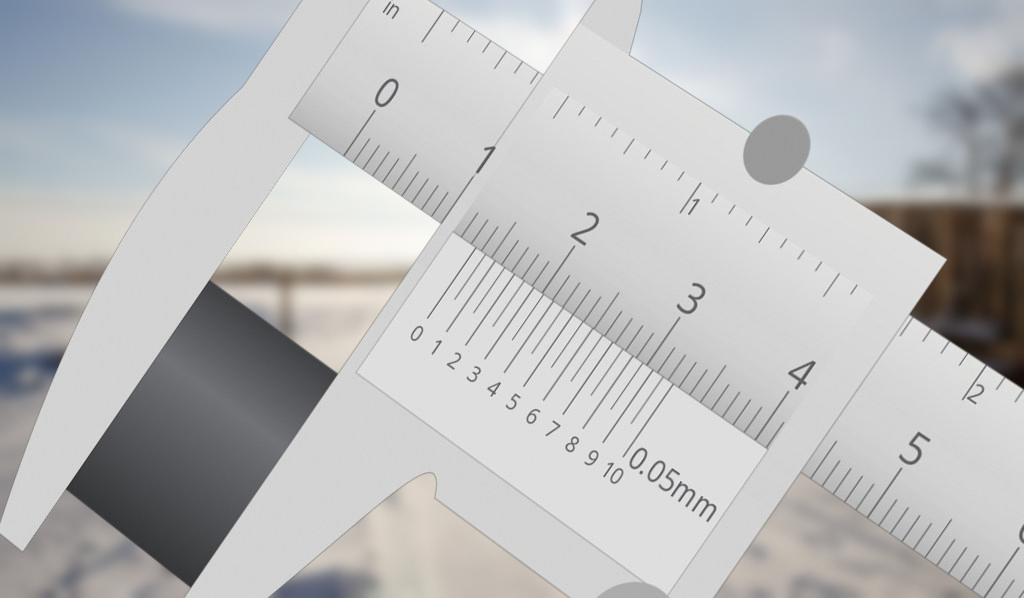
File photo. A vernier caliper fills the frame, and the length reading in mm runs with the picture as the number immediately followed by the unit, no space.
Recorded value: 13.5mm
